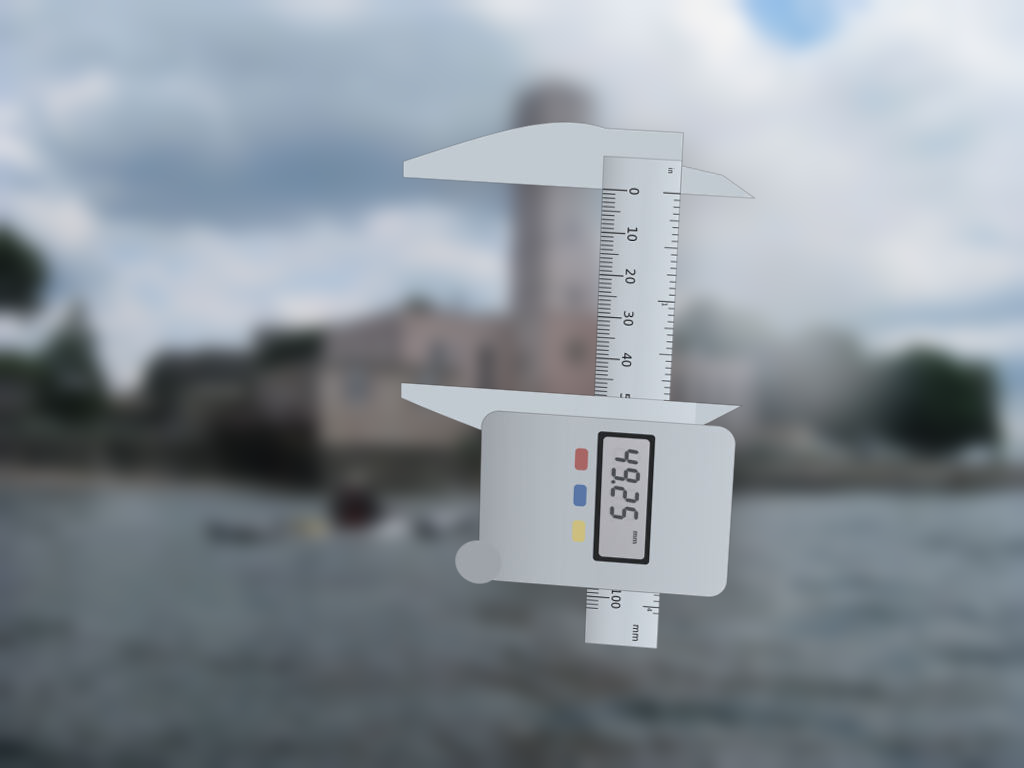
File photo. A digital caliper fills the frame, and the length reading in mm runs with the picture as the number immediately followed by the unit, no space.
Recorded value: 49.25mm
